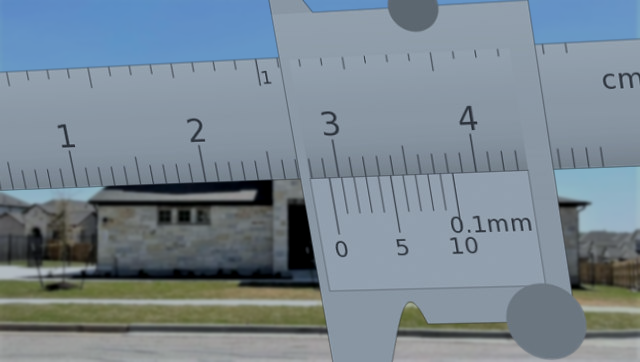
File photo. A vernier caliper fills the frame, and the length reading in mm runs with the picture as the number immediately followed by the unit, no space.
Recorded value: 29.3mm
